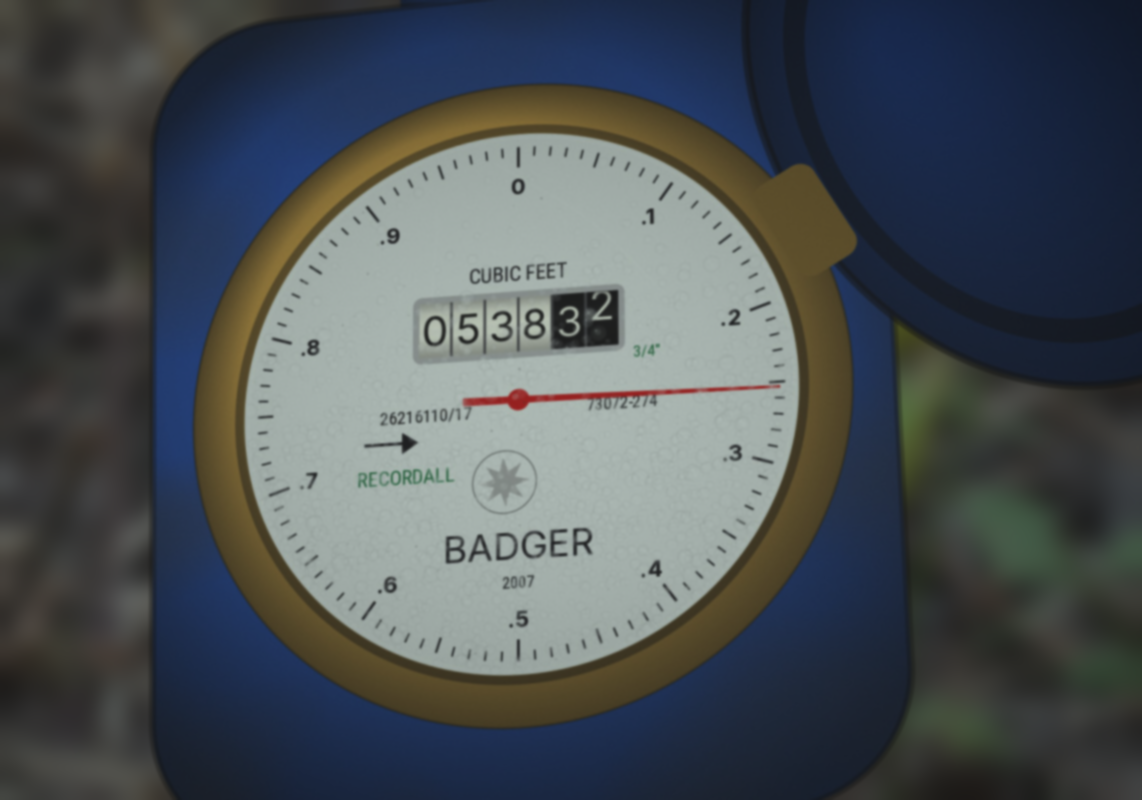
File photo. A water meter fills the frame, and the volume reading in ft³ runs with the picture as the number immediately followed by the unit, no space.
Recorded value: 53832.25ft³
